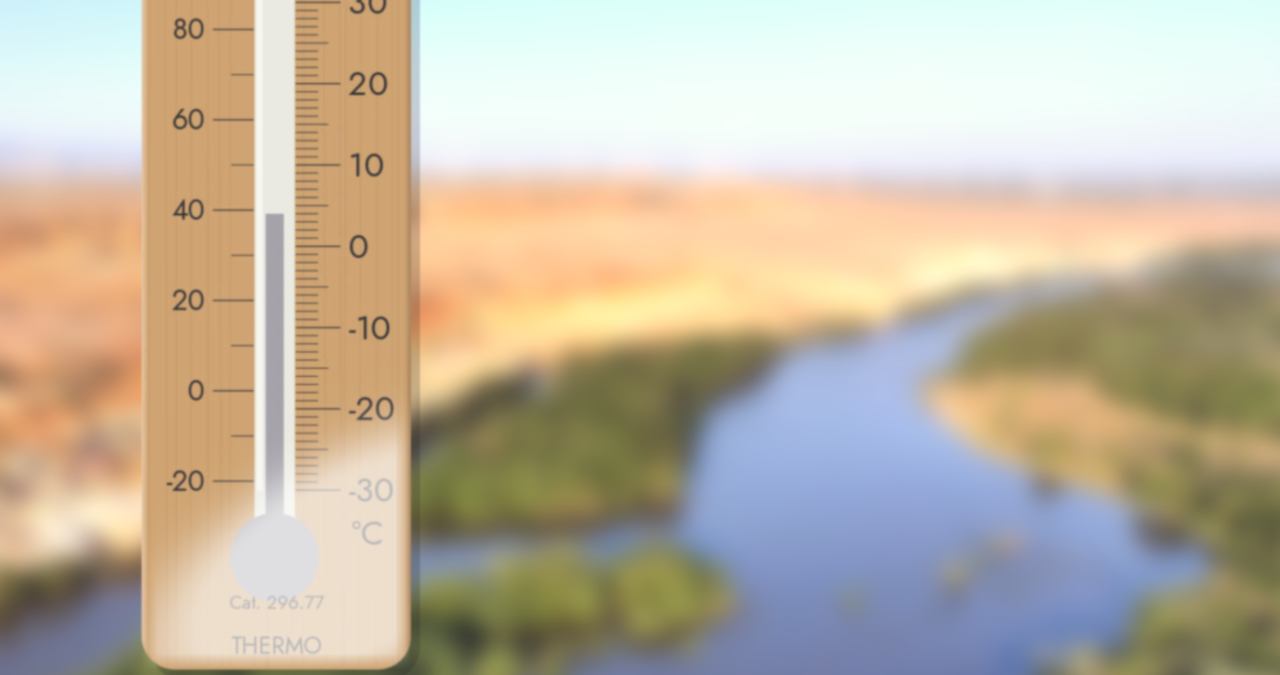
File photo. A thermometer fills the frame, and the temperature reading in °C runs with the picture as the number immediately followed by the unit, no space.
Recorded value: 4°C
